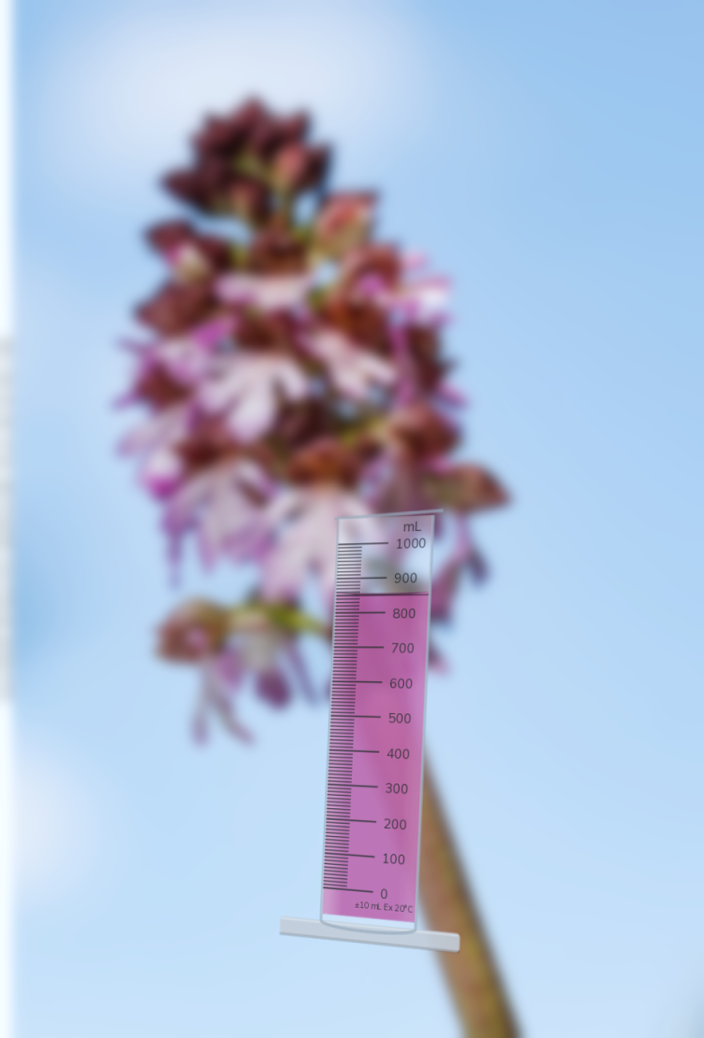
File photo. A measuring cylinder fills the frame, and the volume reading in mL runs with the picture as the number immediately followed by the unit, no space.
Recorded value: 850mL
